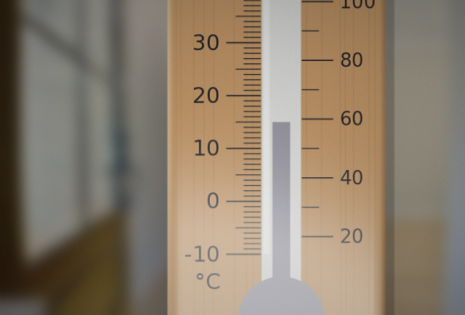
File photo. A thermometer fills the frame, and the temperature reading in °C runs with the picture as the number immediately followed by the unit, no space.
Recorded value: 15°C
